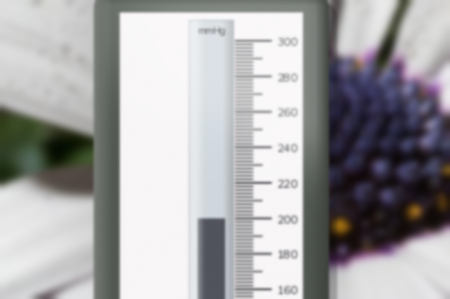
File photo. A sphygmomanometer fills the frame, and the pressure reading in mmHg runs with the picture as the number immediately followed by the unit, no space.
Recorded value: 200mmHg
